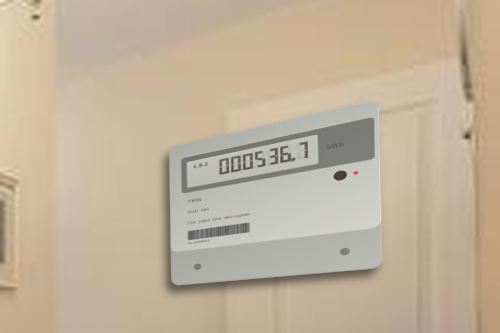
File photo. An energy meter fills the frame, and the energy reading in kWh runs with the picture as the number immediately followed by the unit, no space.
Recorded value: 536.7kWh
